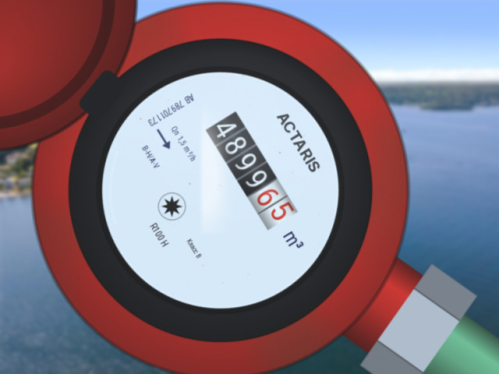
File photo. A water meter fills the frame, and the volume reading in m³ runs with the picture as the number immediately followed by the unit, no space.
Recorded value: 4899.65m³
